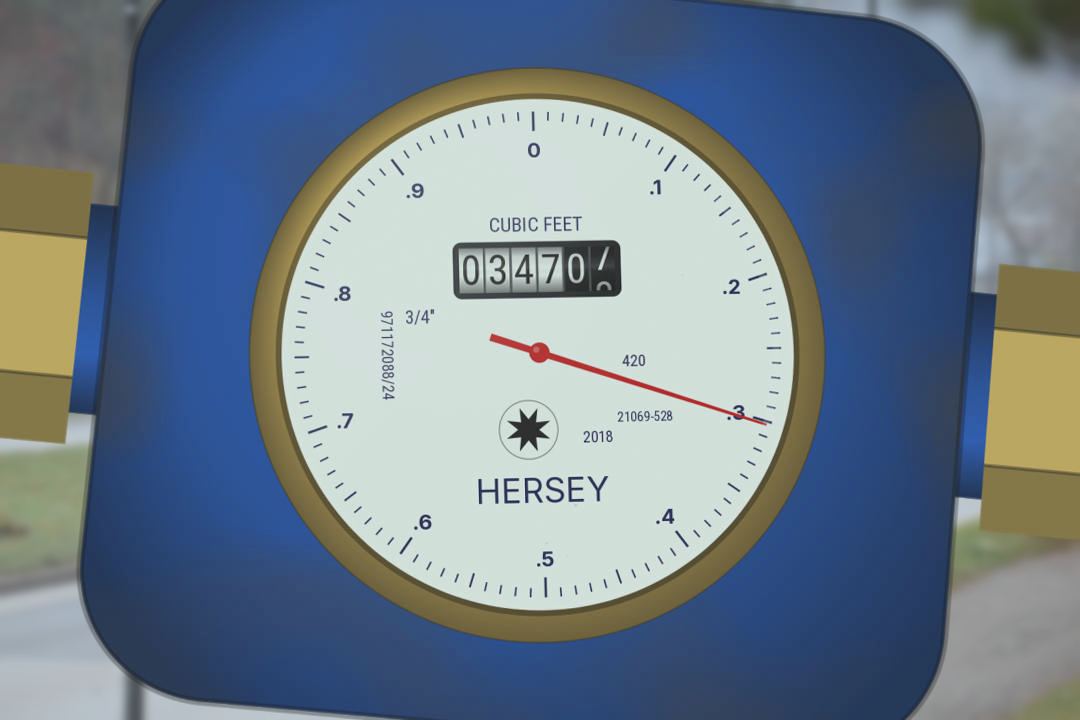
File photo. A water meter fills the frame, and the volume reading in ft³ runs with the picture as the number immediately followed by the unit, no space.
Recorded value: 34707.30ft³
